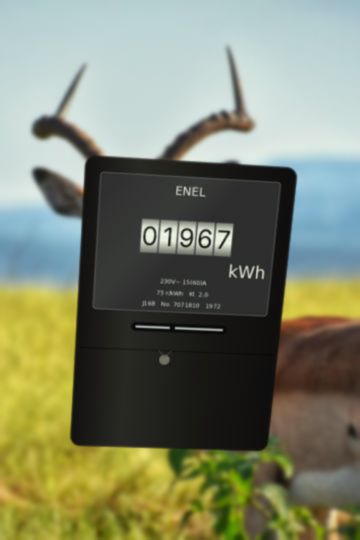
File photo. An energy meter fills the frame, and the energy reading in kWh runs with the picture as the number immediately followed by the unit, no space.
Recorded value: 1967kWh
